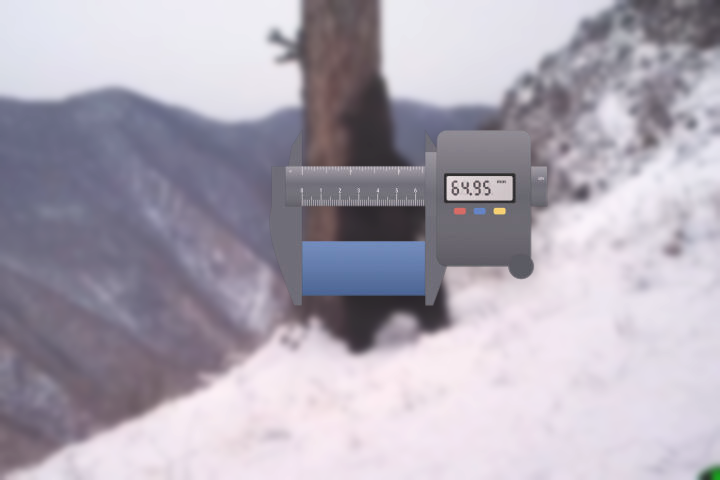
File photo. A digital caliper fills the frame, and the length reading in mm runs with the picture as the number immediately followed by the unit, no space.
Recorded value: 64.95mm
